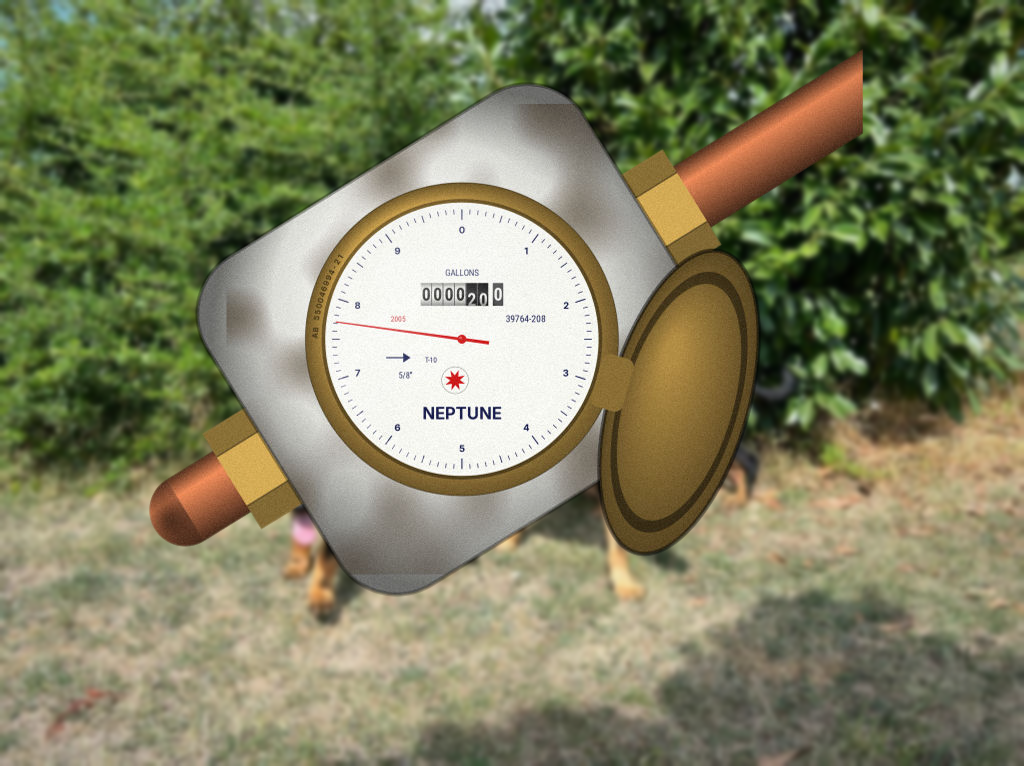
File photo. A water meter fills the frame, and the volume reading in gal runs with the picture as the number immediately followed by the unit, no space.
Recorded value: 197.7gal
